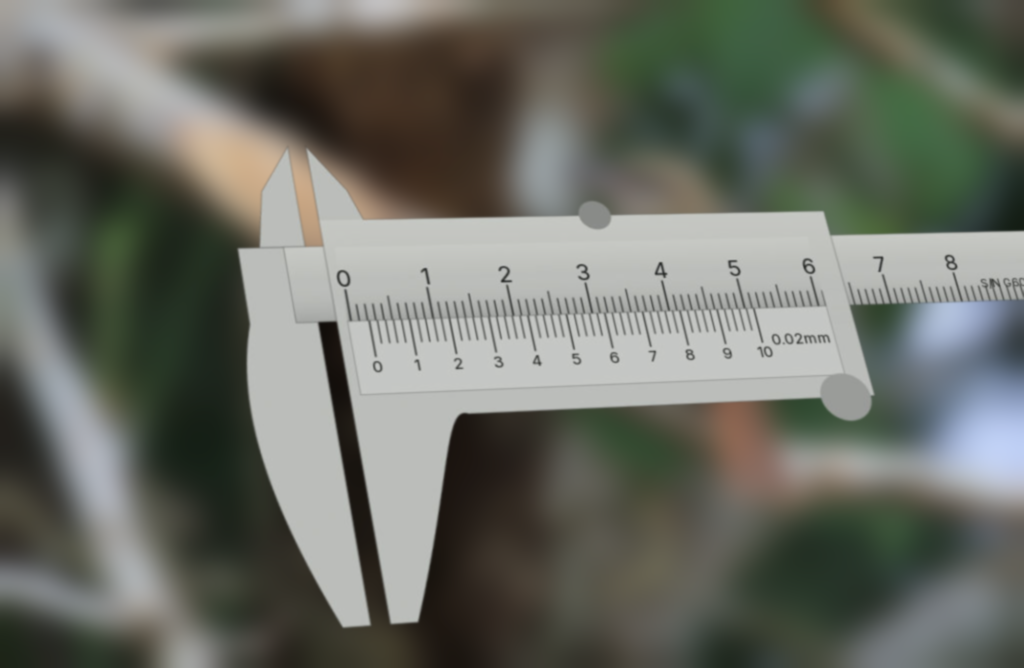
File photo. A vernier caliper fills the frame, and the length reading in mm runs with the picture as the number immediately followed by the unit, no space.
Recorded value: 2.2mm
